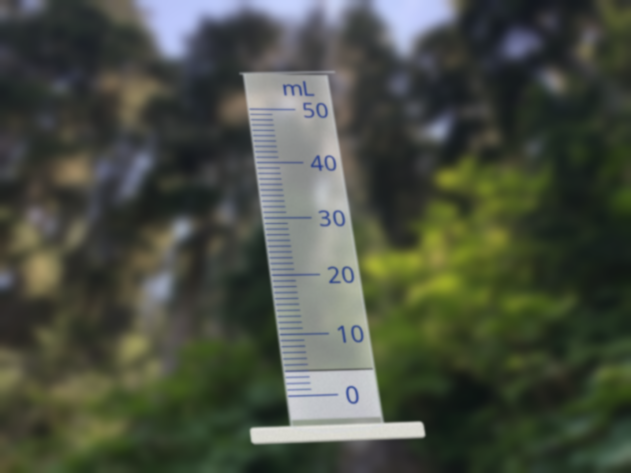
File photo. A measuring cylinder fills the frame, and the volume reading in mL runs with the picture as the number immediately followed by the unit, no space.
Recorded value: 4mL
